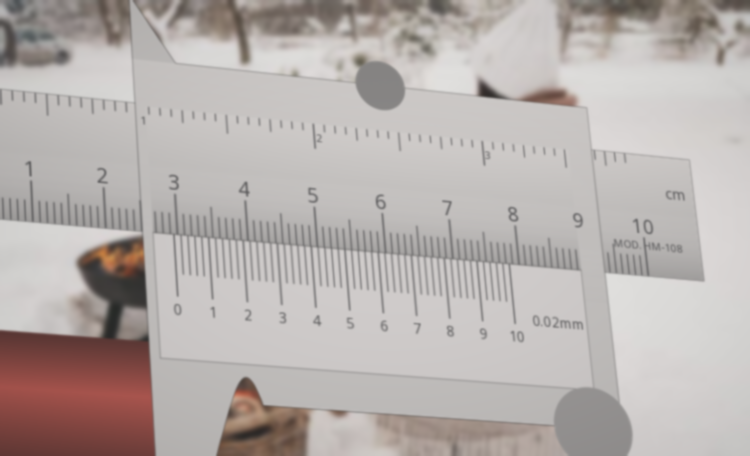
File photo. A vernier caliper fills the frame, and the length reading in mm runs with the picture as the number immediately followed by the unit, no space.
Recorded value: 29.5mm
